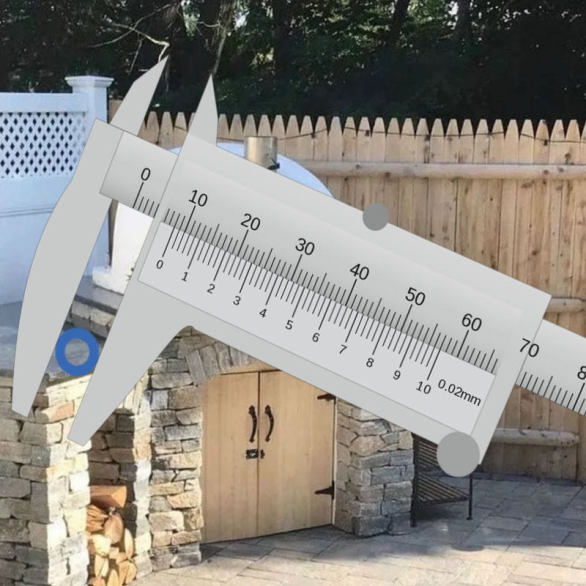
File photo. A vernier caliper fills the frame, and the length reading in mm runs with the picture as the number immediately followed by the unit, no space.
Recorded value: 8.0mm
